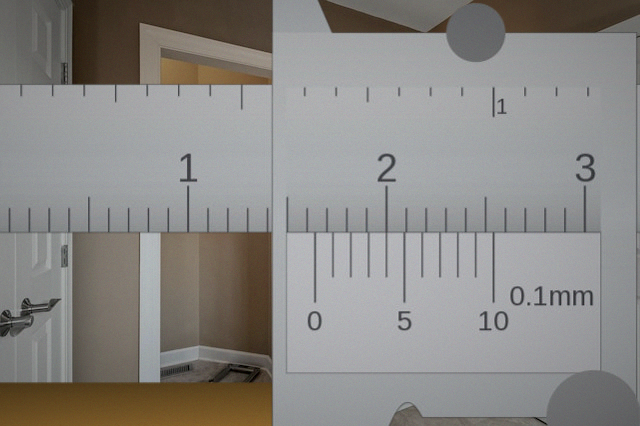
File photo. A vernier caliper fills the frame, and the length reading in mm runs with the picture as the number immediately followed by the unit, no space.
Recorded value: 16.4mm
